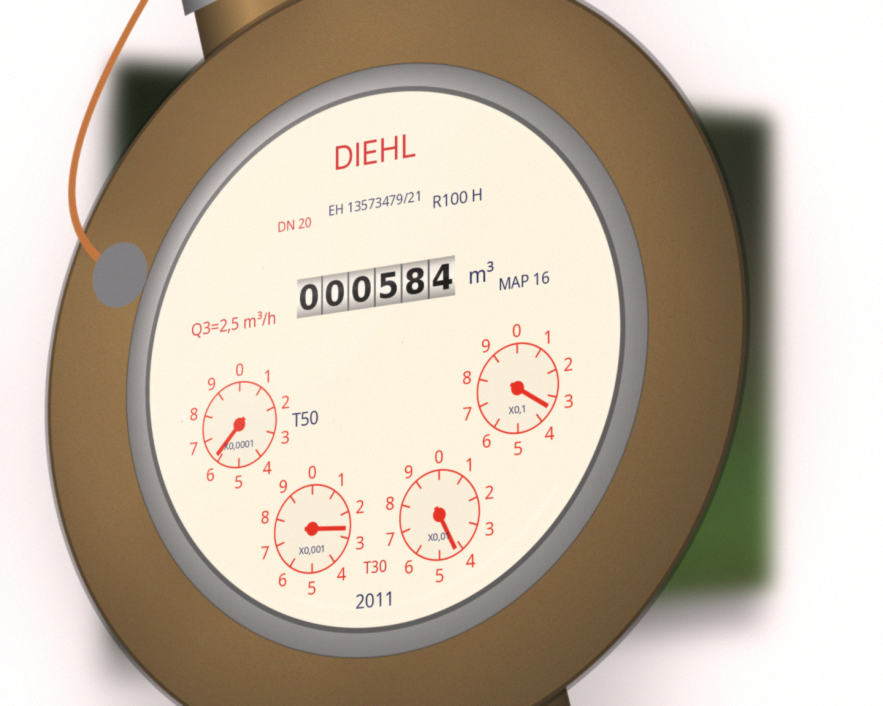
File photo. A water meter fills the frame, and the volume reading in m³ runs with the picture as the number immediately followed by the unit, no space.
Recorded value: 584.3426m³
